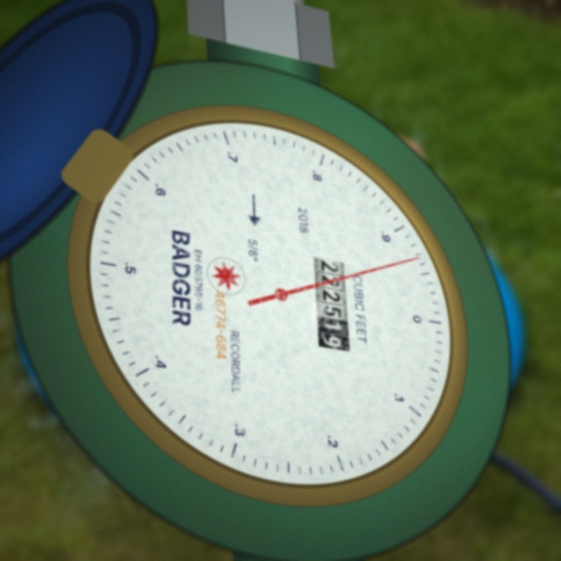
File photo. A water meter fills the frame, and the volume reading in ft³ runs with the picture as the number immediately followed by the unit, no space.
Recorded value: 222518.93ft³
